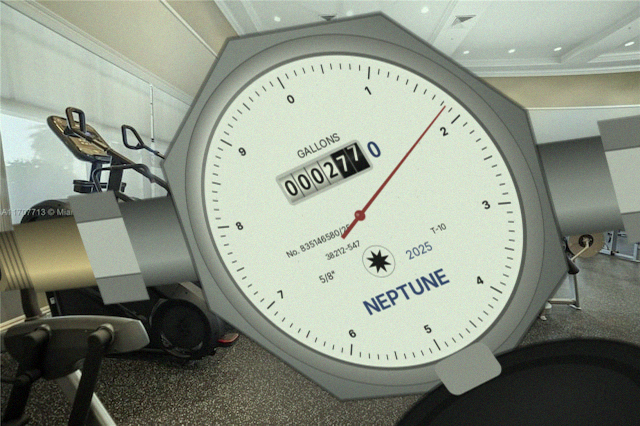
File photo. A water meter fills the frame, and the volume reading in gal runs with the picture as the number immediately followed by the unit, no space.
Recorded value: 2771.8gal
